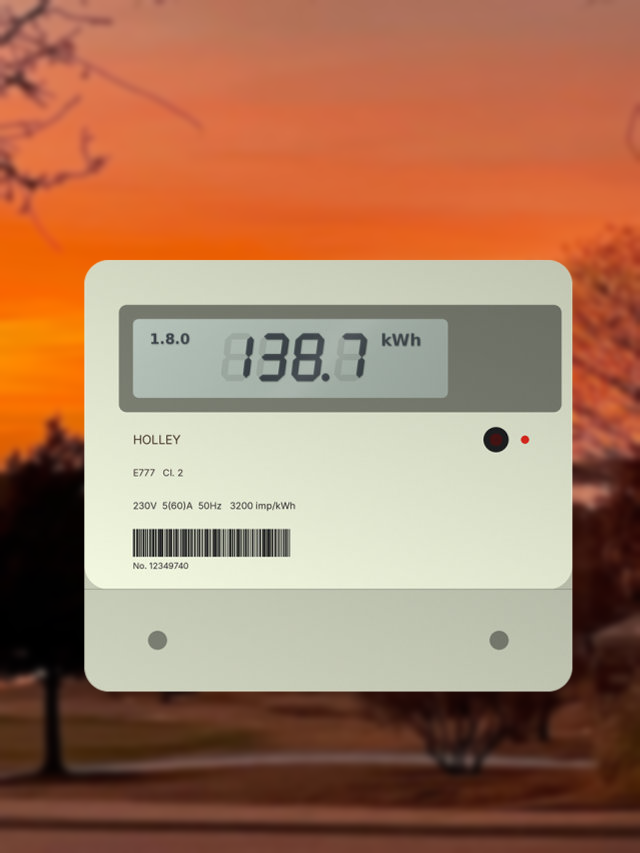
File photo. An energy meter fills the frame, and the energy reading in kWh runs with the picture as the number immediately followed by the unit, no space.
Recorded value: 138.7kWh
